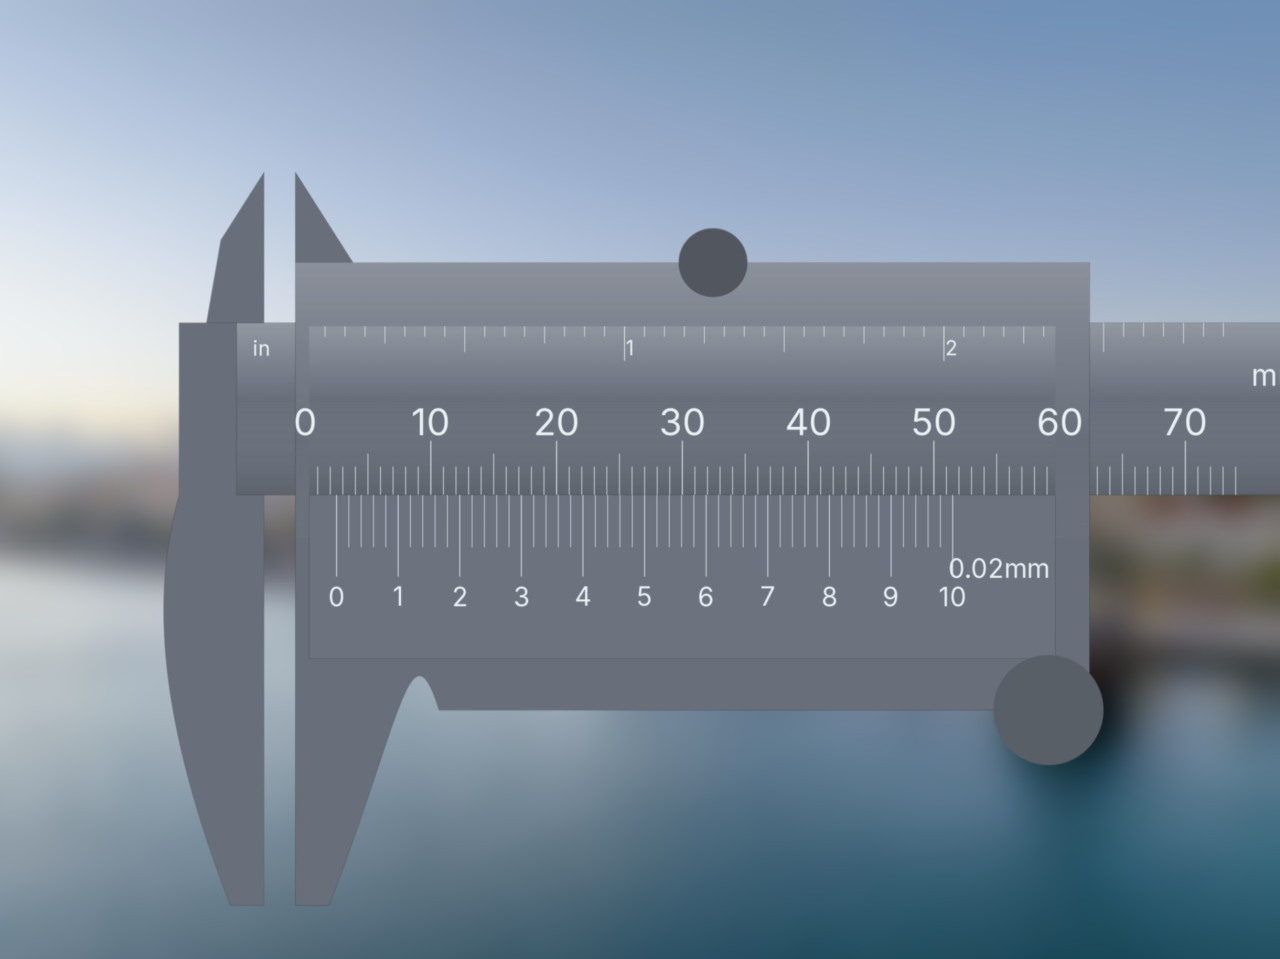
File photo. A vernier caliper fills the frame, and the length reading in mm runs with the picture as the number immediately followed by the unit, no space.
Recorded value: 2.5mm
